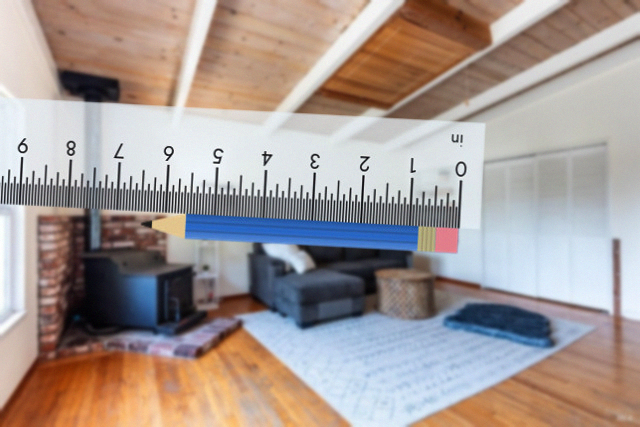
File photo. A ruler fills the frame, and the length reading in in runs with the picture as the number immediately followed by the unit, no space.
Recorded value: 6.5in
